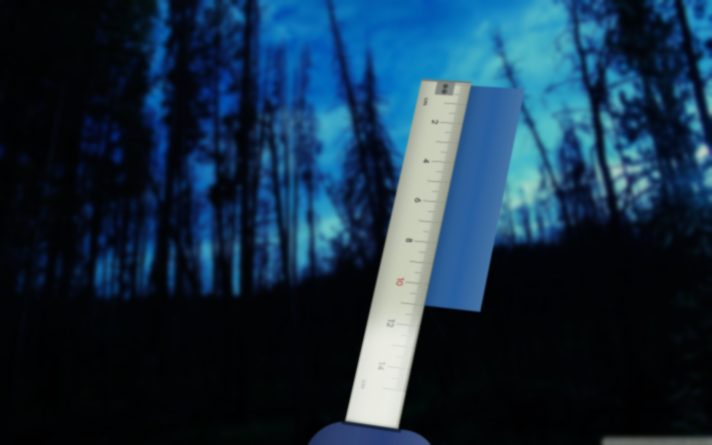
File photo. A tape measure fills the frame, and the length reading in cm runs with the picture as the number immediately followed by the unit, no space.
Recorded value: 11cm
